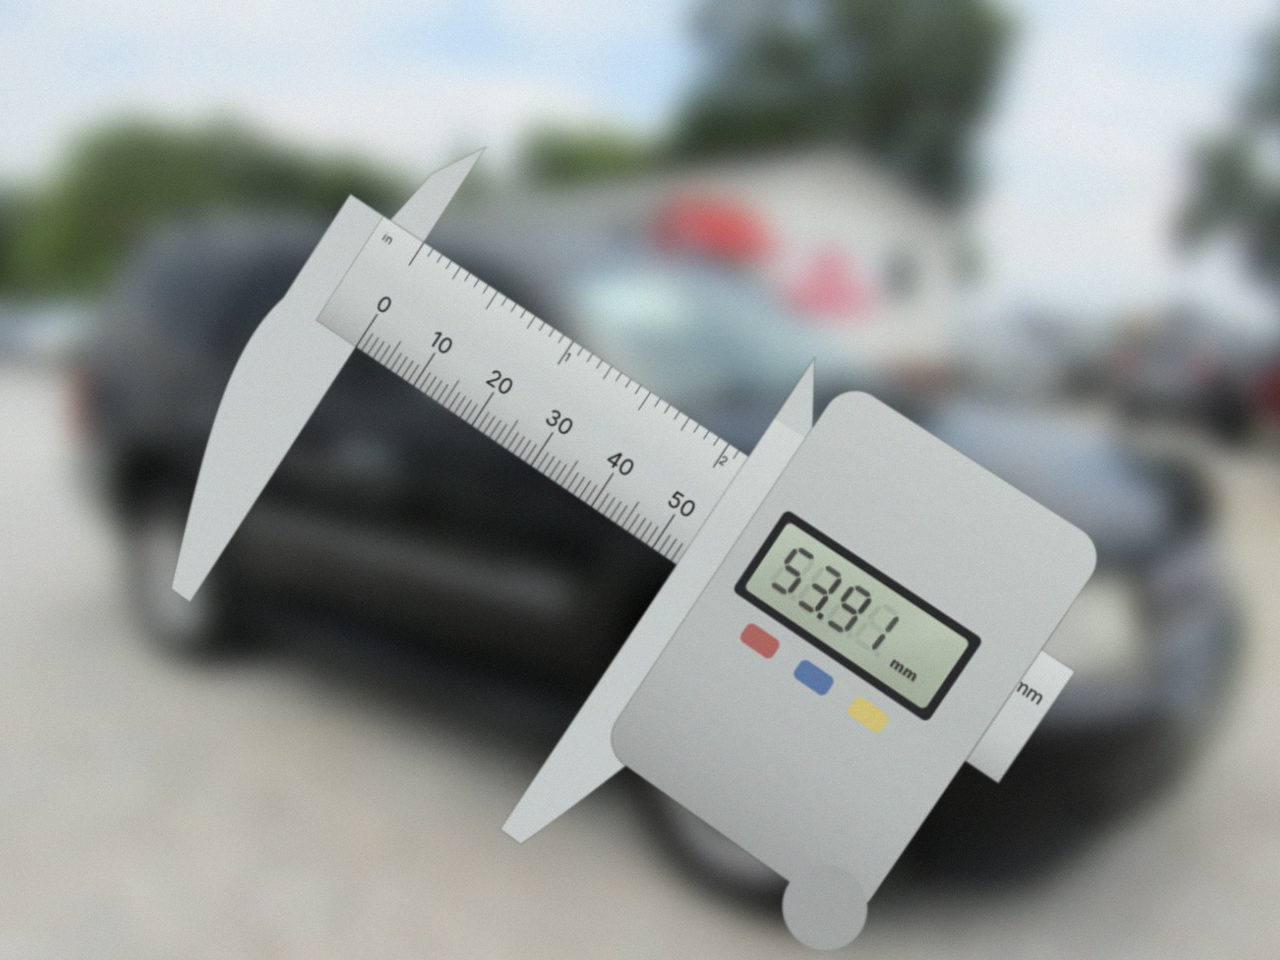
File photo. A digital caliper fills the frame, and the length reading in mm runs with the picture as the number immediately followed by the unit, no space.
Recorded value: 53.91mm
